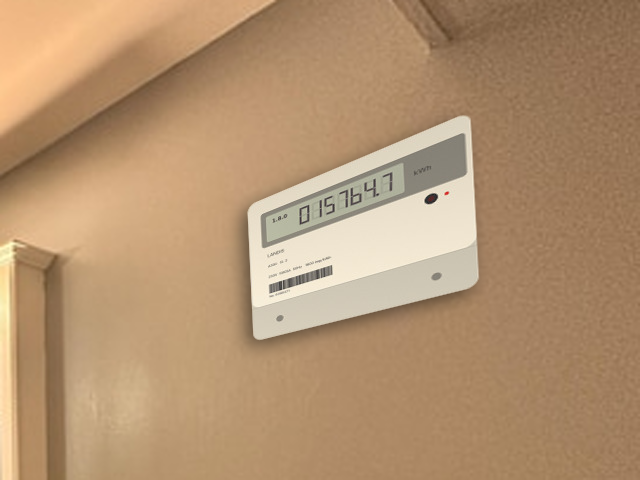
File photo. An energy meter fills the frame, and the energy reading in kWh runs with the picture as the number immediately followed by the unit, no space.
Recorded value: 15764.7kWh
